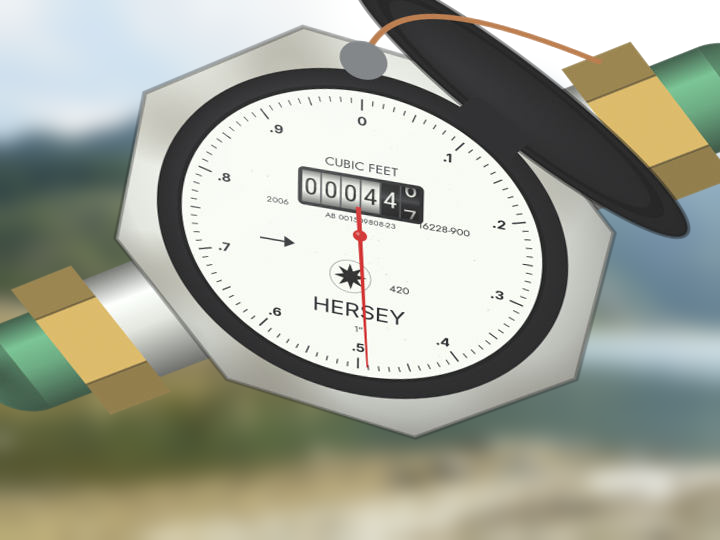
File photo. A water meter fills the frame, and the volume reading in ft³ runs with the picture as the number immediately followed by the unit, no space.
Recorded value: 446.49ft³
